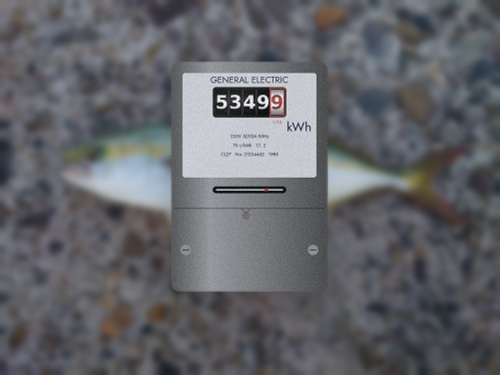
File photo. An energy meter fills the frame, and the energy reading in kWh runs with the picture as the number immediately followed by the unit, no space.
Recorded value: 5349.9kWh
